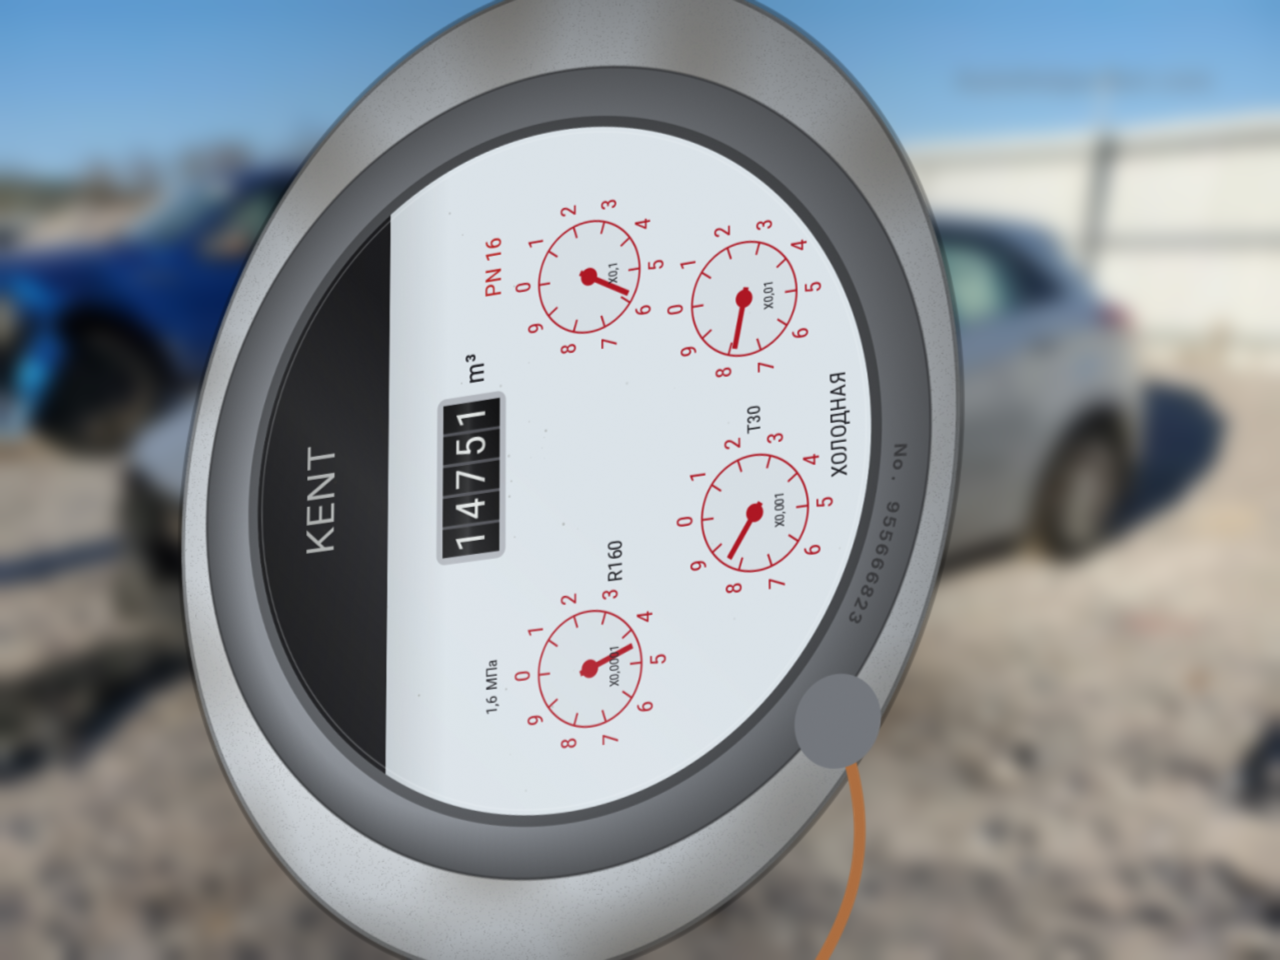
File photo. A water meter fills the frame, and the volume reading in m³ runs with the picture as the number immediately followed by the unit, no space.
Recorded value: 14751.5784m³
